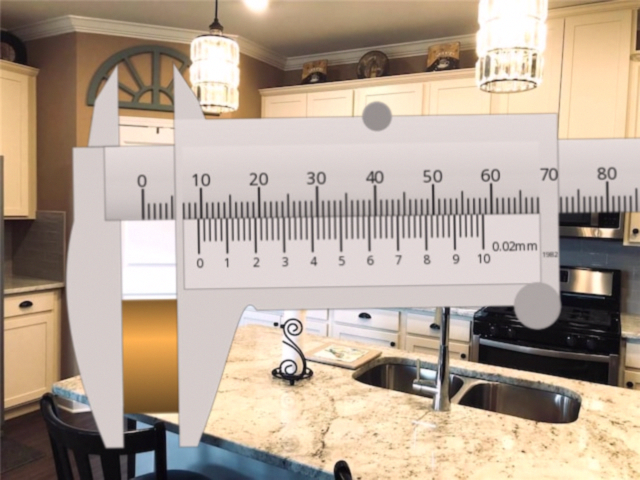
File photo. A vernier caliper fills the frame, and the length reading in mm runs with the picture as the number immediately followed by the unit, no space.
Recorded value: 9.5mm
